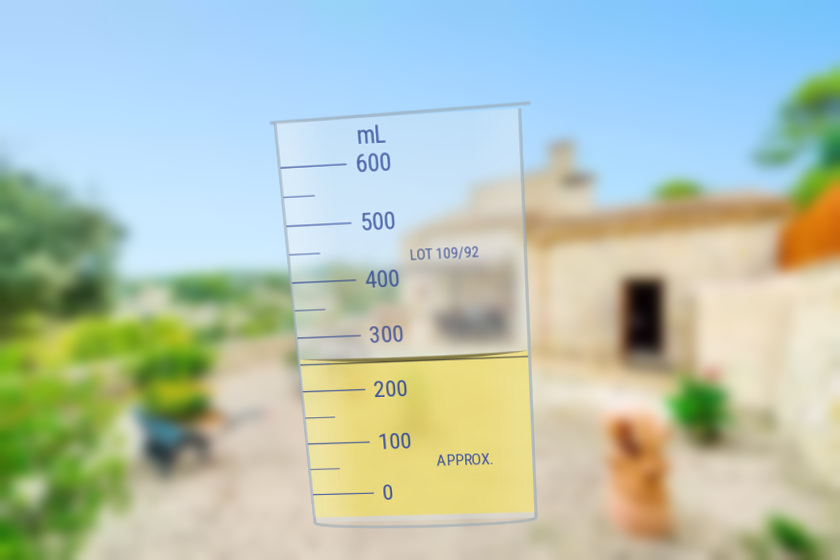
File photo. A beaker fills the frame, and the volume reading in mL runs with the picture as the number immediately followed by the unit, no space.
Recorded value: 250mL
